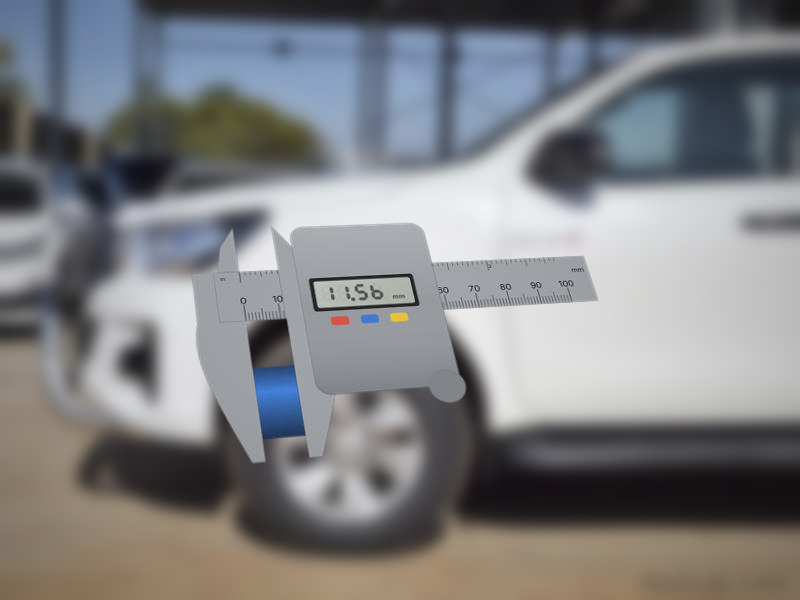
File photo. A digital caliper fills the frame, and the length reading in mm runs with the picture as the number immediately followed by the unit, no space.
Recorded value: 11.56mm
